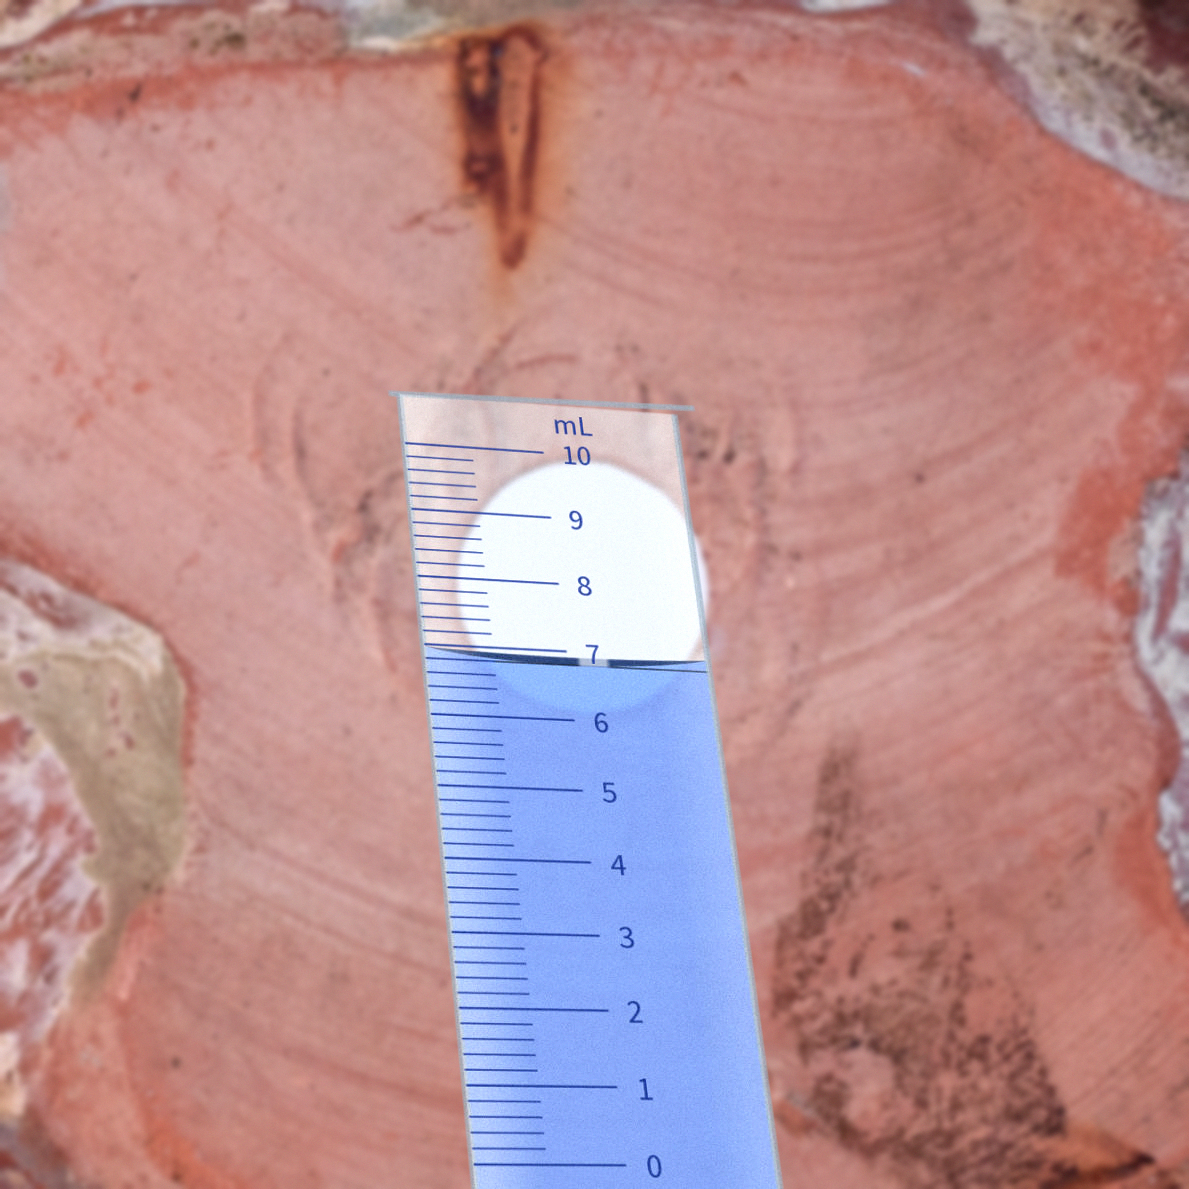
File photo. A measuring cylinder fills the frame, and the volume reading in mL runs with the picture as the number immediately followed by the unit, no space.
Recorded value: 6.8mL
